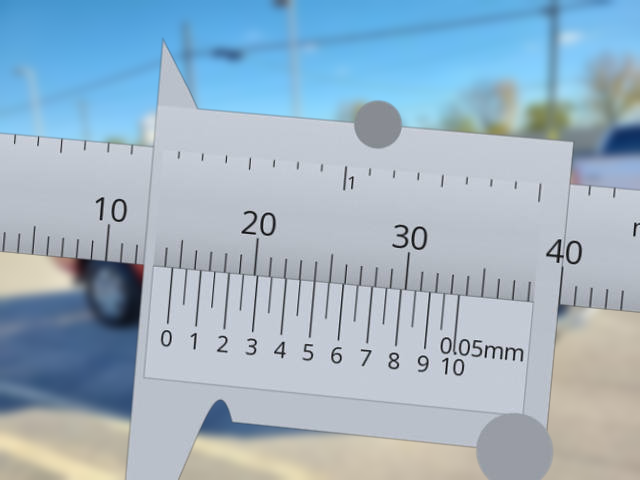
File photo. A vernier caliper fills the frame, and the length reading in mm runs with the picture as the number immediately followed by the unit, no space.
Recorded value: 14.5mm
